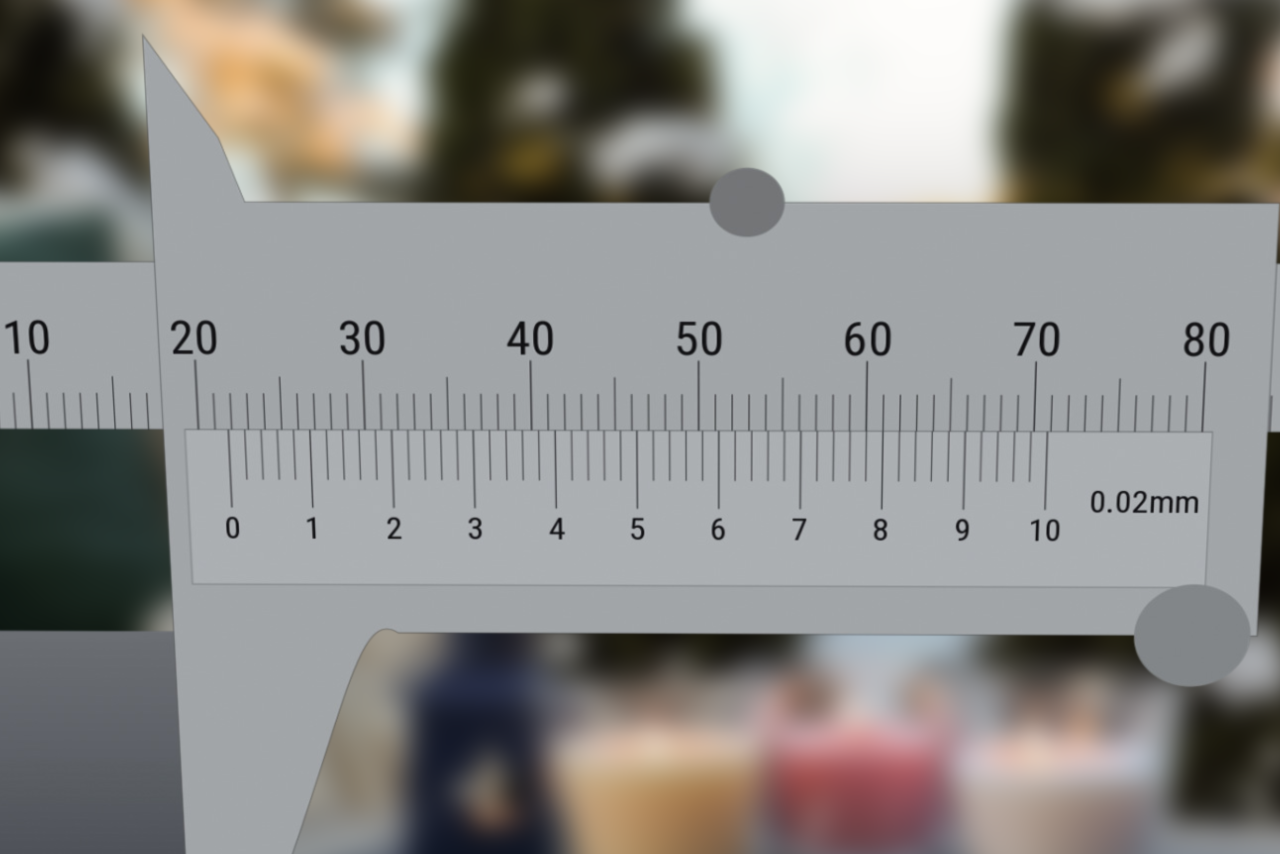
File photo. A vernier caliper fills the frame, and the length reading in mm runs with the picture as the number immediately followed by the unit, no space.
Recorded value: 21.8mm
